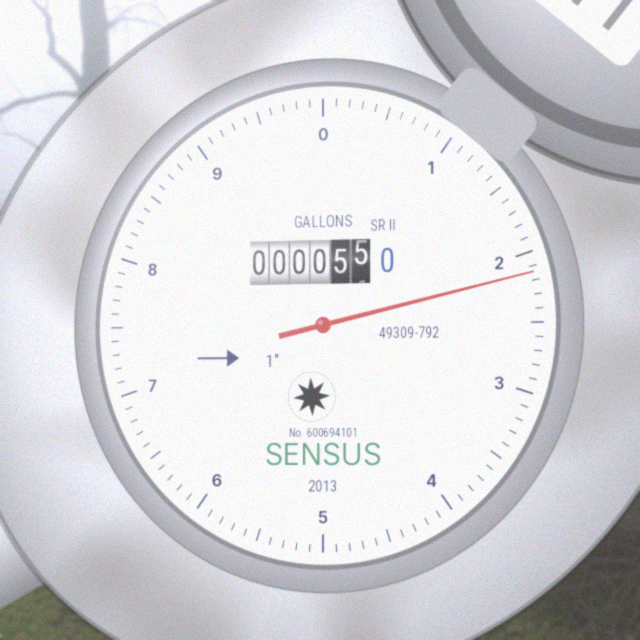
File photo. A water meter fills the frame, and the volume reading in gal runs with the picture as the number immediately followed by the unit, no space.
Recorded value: 552.1gal
